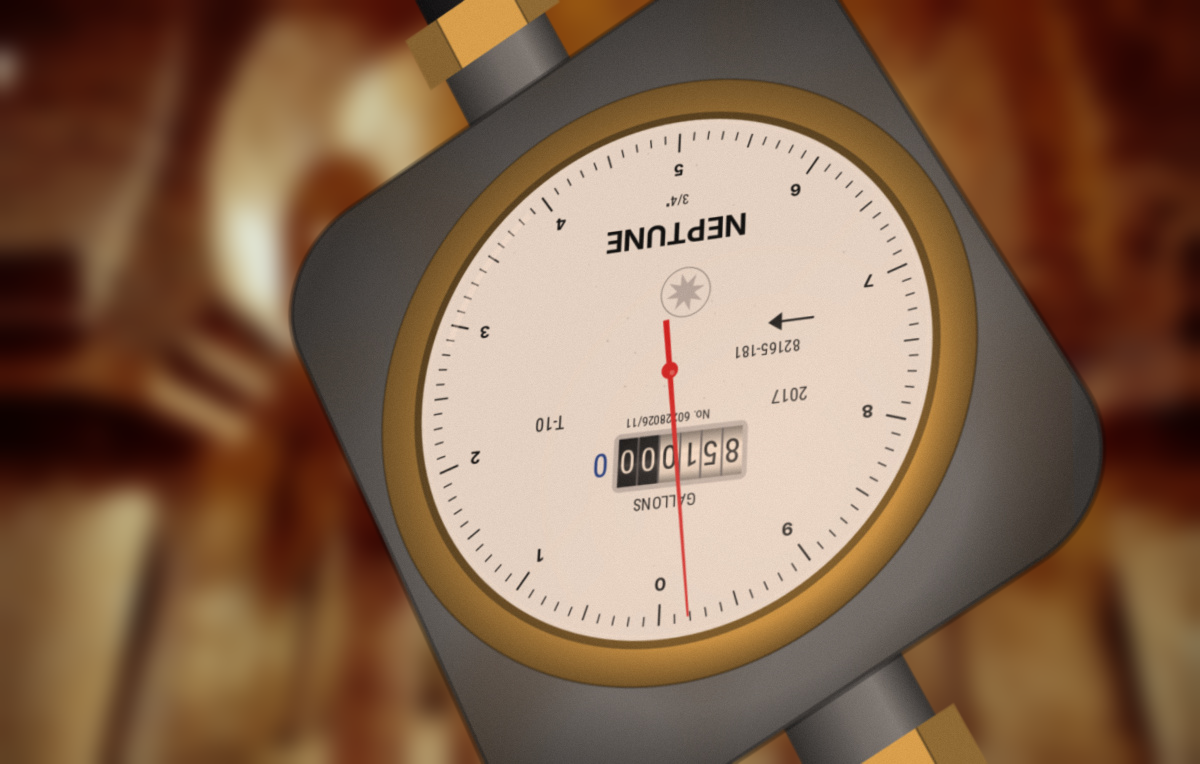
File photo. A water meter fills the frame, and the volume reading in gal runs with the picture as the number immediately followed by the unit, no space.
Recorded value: 8509999.8gal
